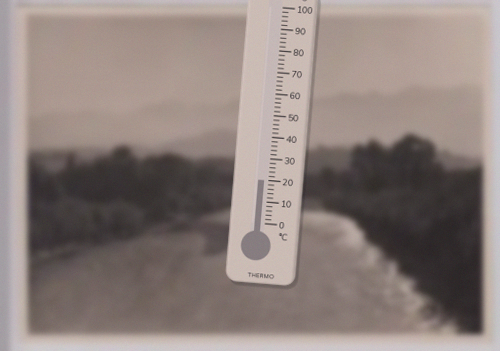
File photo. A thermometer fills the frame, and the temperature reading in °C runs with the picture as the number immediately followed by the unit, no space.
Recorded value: 20°C
